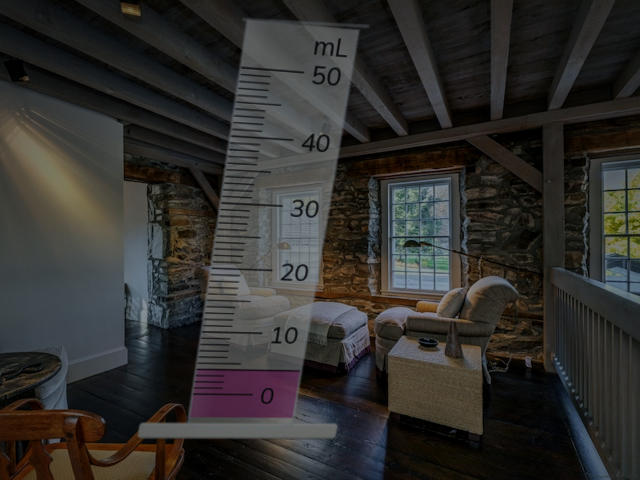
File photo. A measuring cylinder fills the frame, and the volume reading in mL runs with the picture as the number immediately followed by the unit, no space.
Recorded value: 4mL
